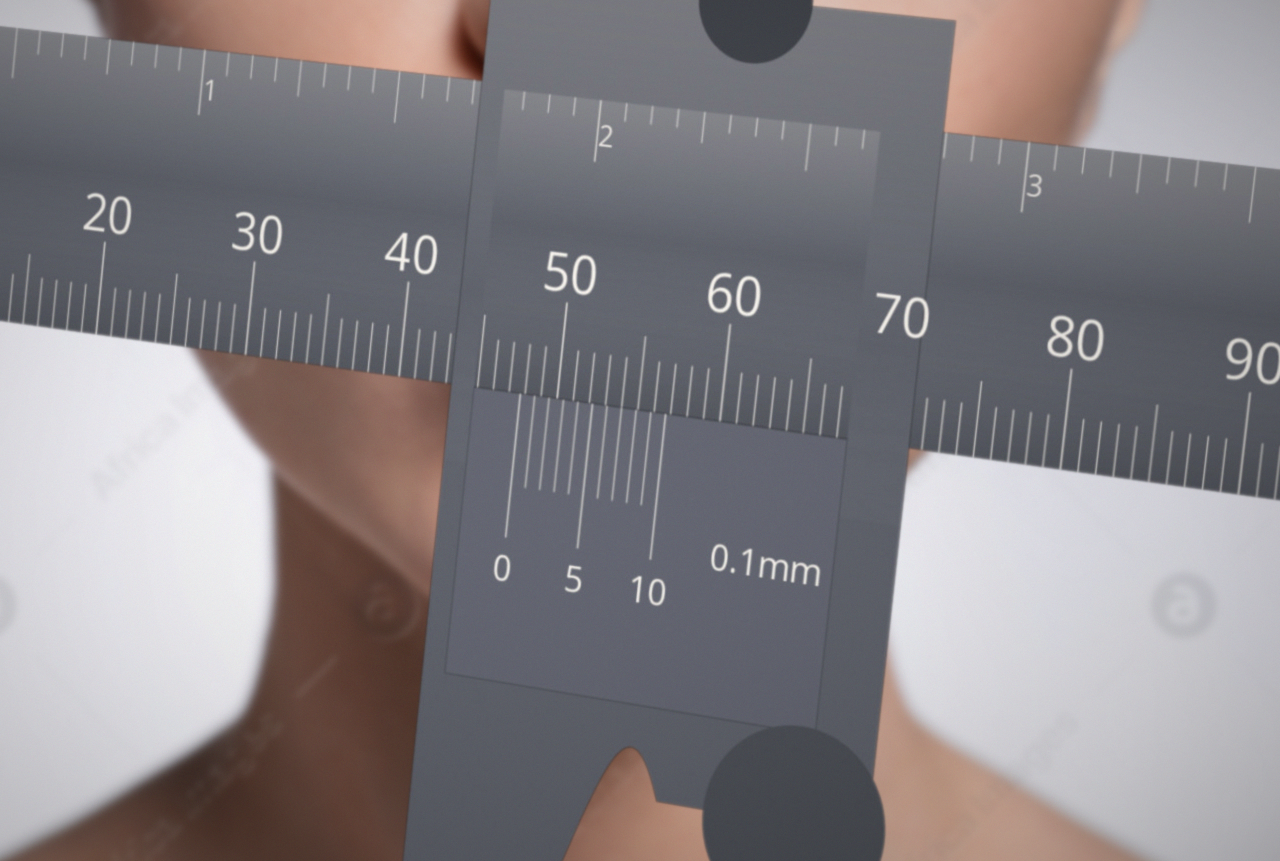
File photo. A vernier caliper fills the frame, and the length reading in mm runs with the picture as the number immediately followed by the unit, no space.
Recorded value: 47.7mm
